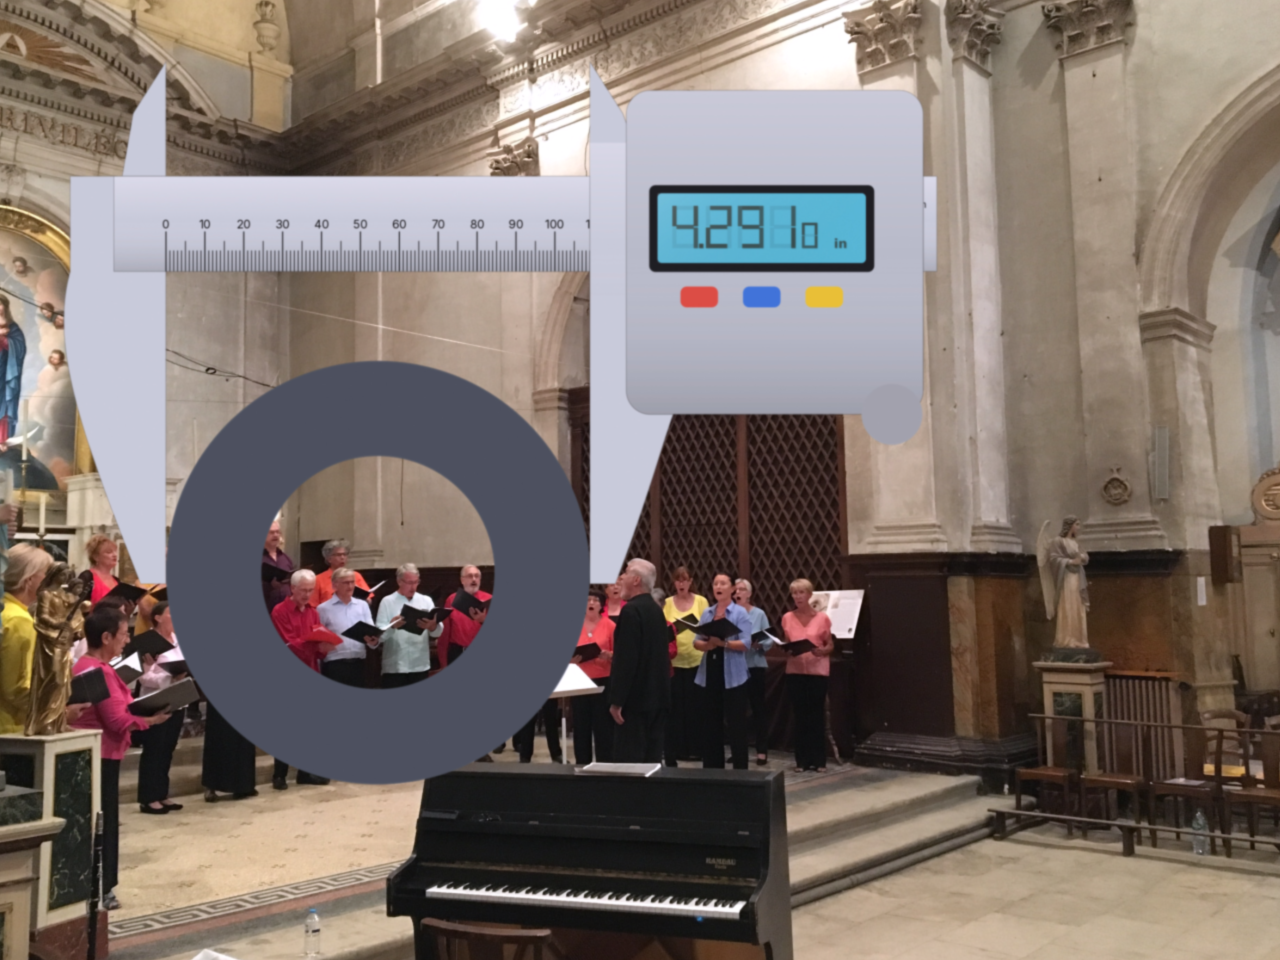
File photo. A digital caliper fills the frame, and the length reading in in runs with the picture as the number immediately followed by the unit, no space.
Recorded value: 4.2910in
